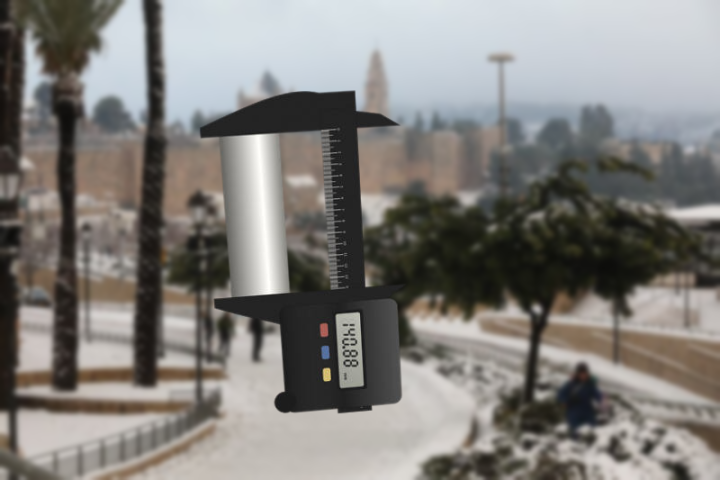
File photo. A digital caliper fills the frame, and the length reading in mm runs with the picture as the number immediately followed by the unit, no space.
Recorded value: 140.88mm
